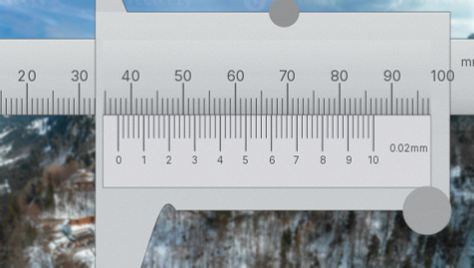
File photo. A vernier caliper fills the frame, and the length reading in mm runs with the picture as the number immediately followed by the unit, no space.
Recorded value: 37.5mm
